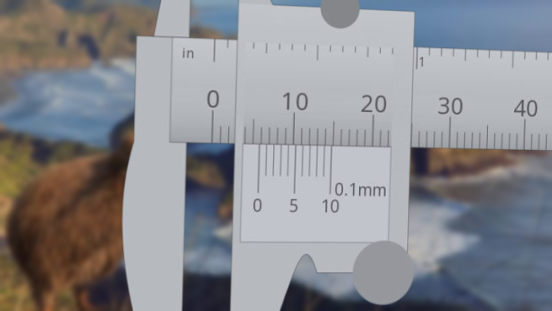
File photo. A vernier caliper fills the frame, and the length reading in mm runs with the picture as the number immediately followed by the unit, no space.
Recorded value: 5.8mm
